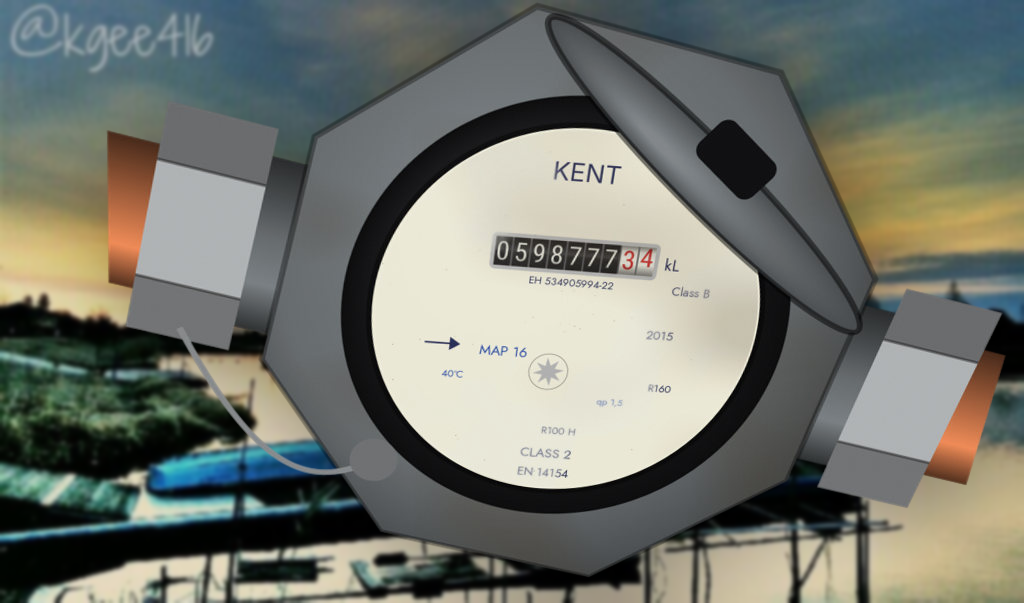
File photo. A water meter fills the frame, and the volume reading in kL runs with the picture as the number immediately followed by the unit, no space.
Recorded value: 598777.34kL
